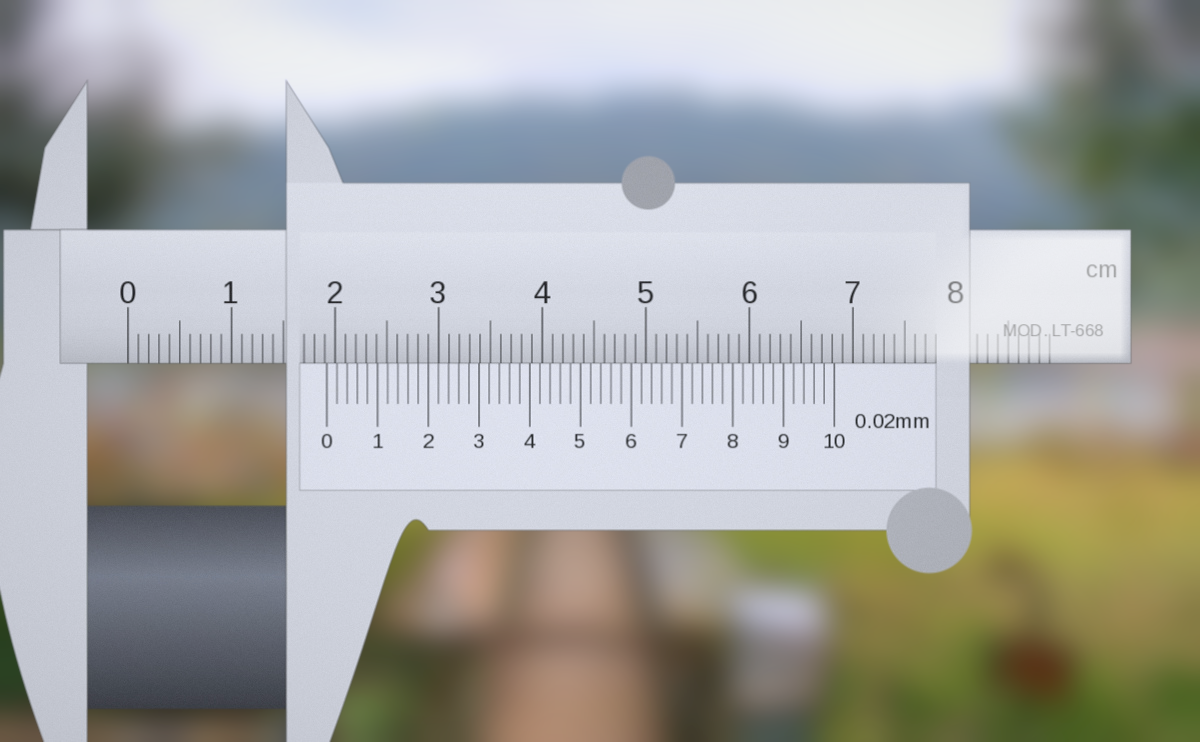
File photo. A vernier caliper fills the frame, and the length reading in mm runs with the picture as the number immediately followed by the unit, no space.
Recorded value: 19.2mm
